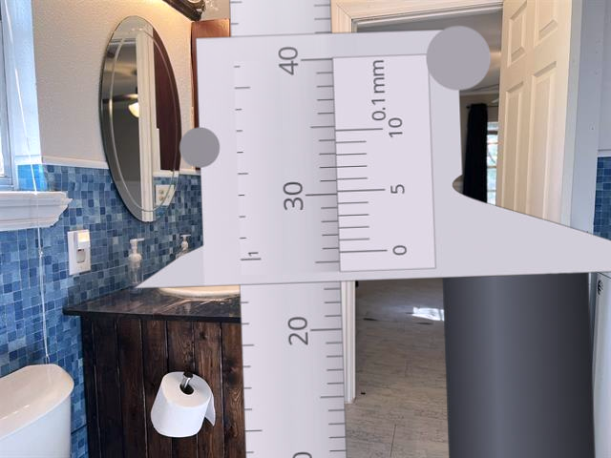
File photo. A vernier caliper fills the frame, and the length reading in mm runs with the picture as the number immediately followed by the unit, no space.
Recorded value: 25.7mm
